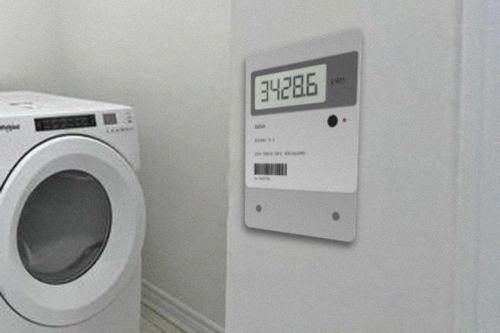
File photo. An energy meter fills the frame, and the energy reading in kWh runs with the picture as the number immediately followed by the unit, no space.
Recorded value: 3428.6kWh
